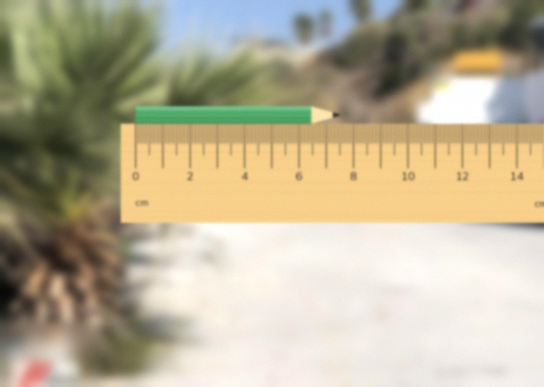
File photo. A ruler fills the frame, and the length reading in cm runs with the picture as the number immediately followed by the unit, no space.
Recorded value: 7.5cm
